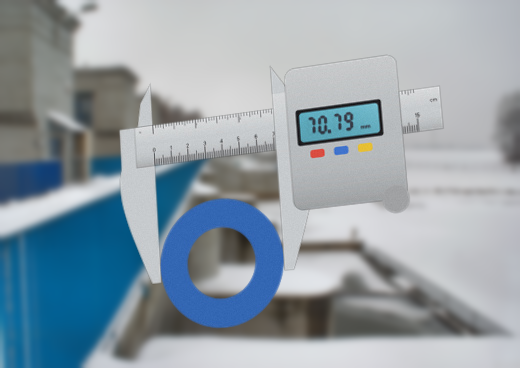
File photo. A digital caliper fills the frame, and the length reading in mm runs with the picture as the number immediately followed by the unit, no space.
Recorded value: 70.79mm
